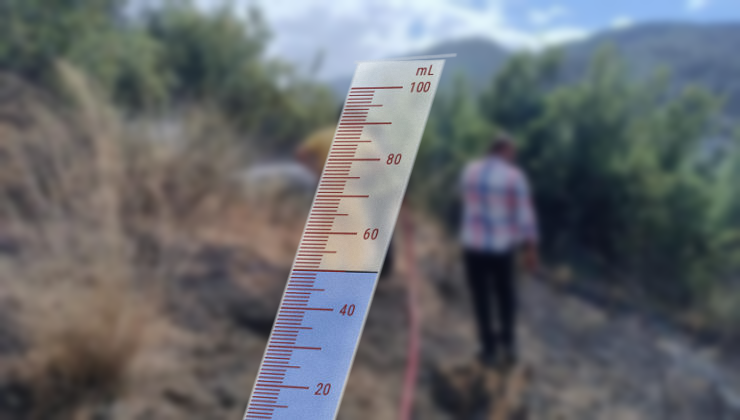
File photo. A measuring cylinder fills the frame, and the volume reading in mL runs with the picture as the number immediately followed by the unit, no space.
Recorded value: 50mL
